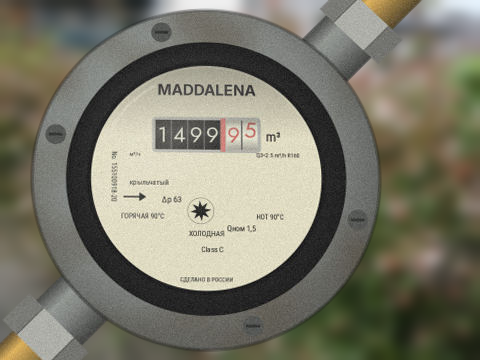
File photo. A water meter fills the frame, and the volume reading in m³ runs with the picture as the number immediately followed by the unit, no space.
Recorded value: 1499.95m³
